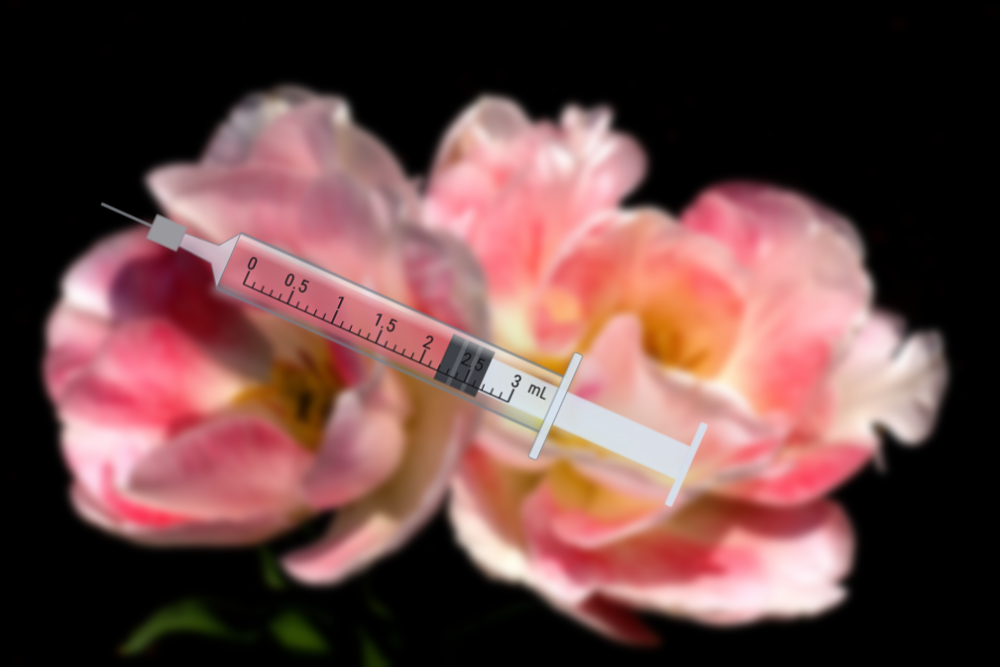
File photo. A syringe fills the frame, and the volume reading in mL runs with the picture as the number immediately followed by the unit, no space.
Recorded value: 2.2mL
